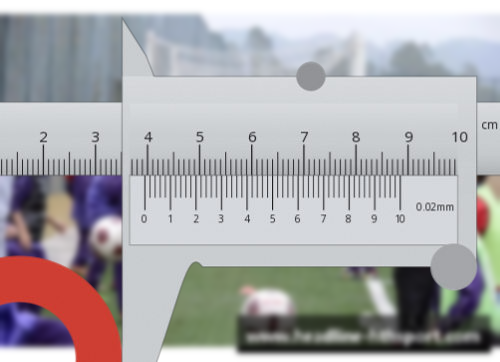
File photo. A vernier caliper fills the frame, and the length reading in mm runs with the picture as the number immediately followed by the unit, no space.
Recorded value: 39.5mm
